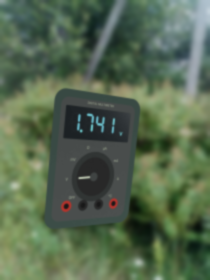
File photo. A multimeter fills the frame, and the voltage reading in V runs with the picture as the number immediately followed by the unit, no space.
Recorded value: 1.741V
